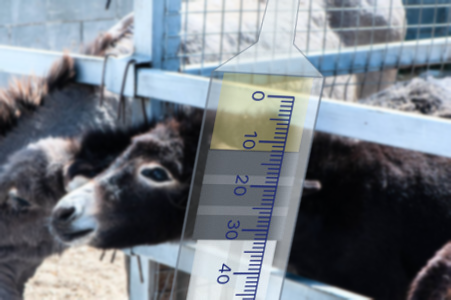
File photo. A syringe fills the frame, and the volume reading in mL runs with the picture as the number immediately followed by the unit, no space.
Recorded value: 12mL
